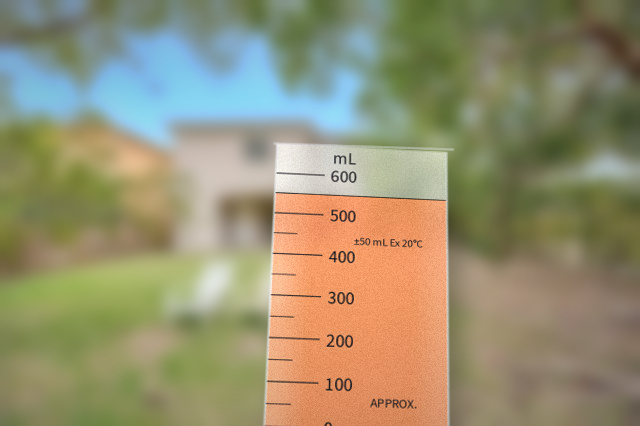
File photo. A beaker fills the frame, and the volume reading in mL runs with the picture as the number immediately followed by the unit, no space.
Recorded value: 550mL
